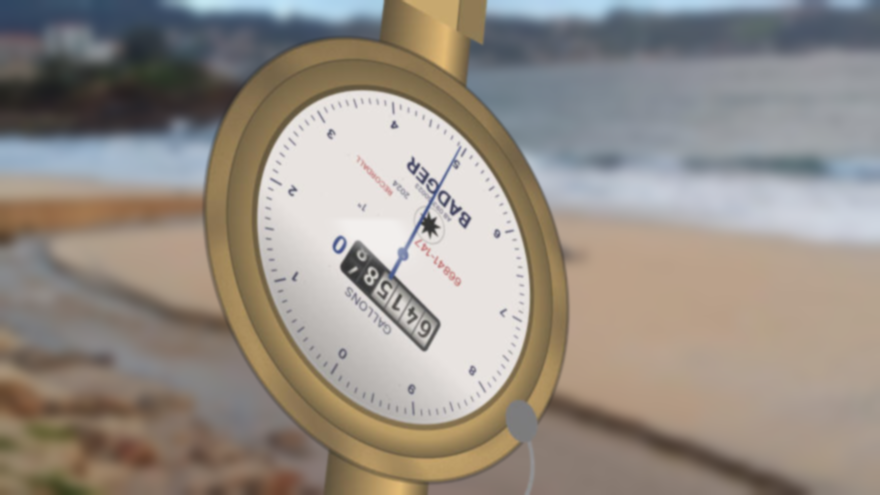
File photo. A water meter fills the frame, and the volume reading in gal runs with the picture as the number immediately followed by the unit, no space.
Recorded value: 6415874.9gal
